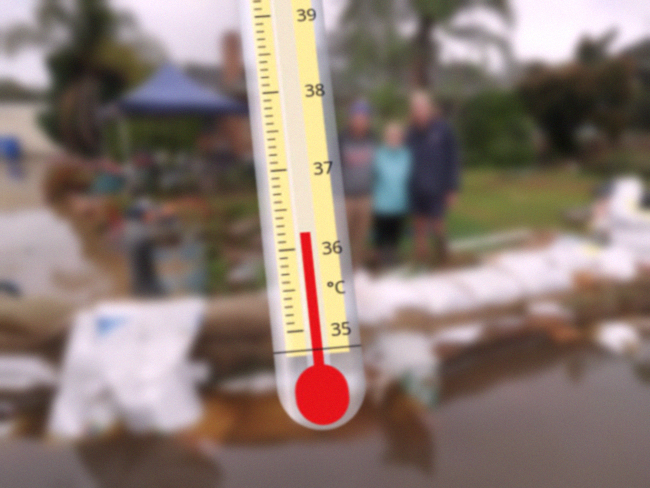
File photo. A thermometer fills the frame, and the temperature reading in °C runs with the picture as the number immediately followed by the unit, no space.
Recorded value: 36.2°C
